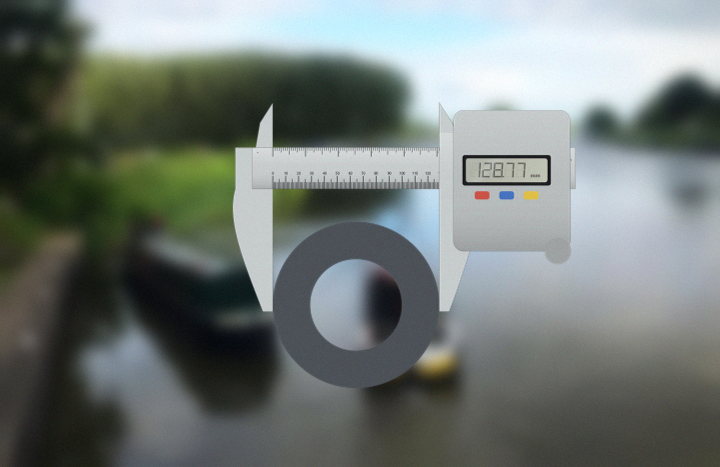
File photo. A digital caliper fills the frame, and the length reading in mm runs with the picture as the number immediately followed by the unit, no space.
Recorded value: 128.77mm
